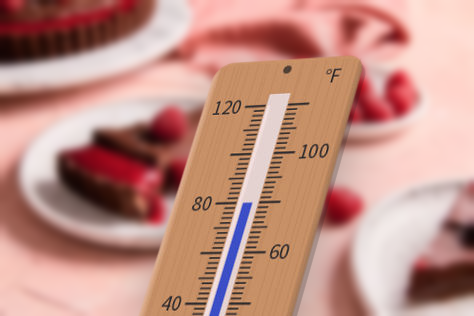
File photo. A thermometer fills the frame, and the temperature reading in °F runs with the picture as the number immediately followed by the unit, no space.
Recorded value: 80°F
